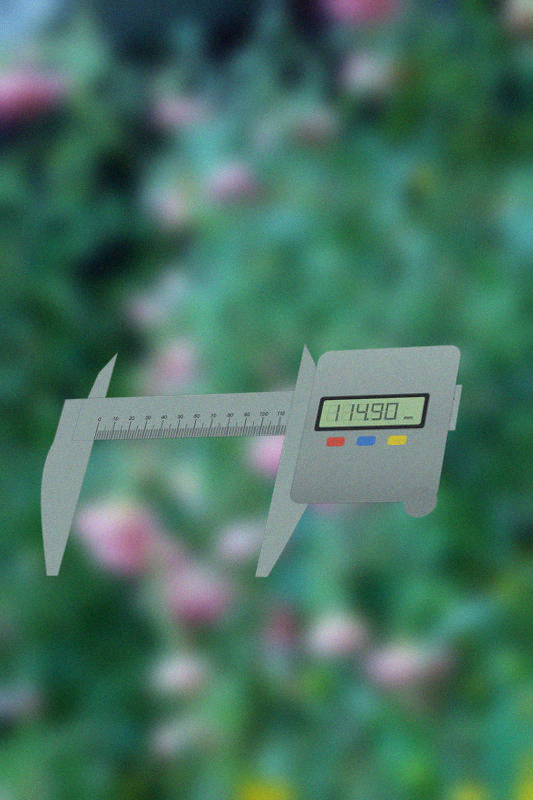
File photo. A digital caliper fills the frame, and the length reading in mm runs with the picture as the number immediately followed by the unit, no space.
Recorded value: 114.90mm
